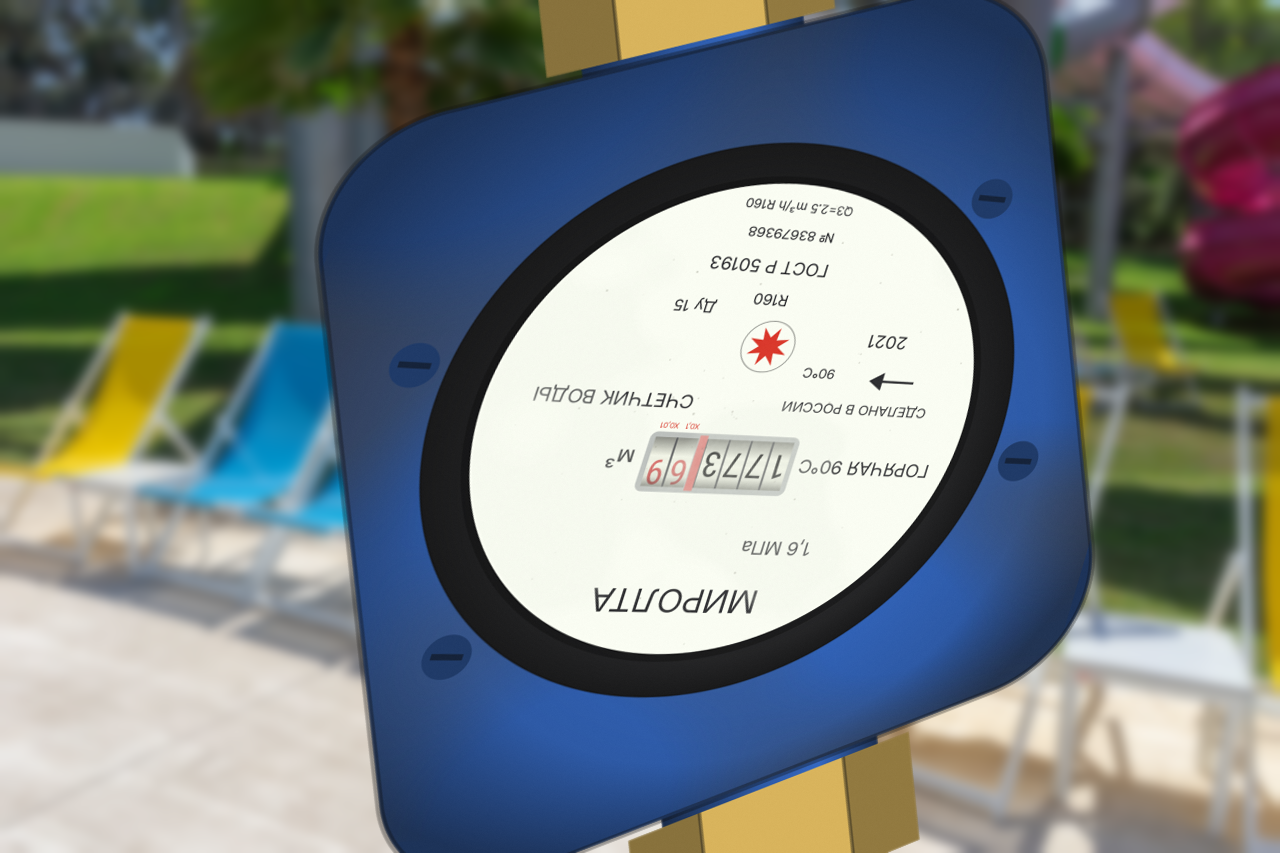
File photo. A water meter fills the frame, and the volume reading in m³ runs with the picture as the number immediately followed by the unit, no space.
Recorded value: 1773.69m³
